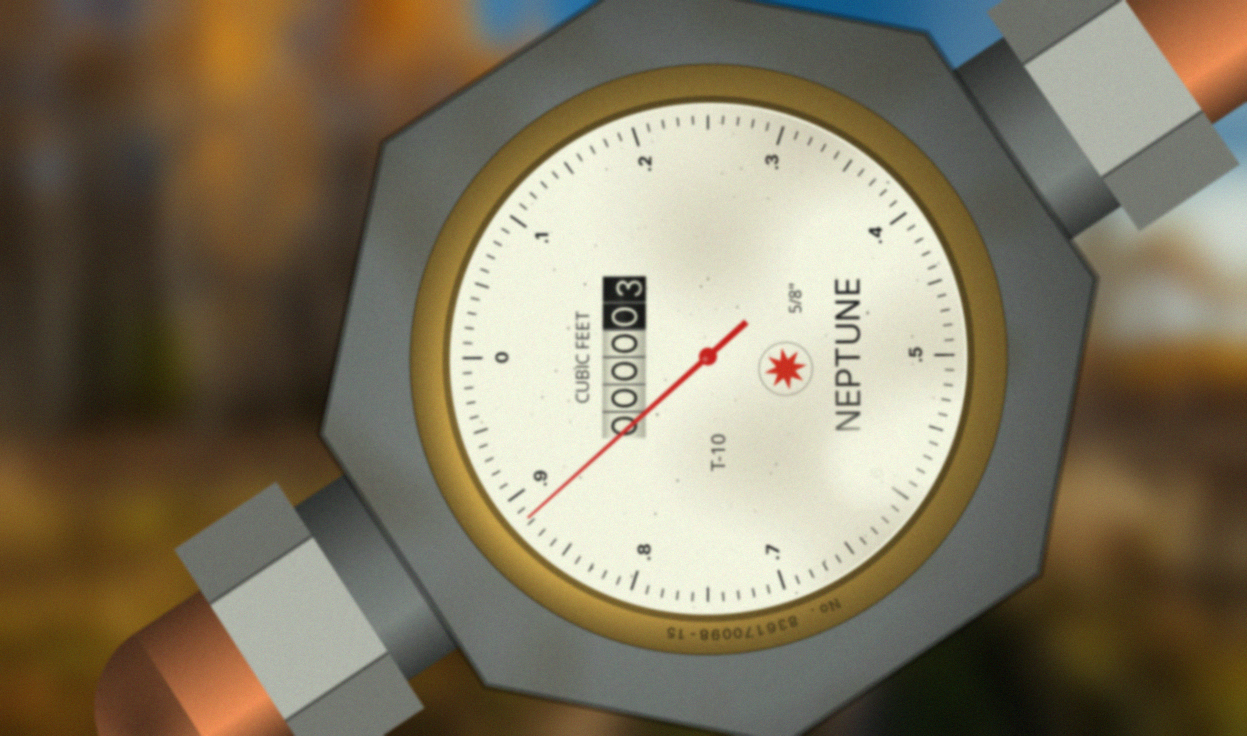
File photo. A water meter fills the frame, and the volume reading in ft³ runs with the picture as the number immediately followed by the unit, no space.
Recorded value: 2.88ft³
